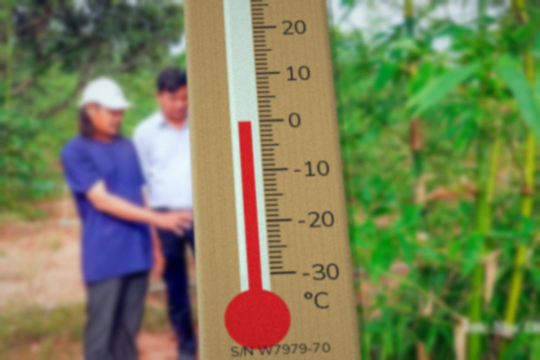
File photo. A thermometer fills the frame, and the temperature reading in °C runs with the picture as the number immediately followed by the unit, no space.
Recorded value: 0°C
